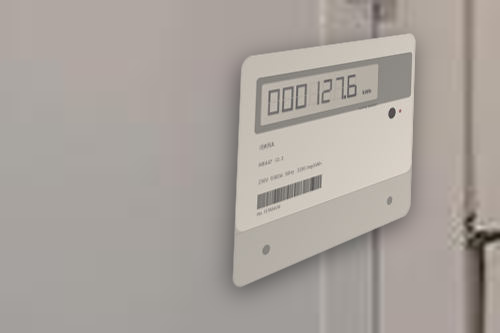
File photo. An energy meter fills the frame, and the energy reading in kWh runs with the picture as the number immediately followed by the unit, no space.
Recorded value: 127.6kWh
